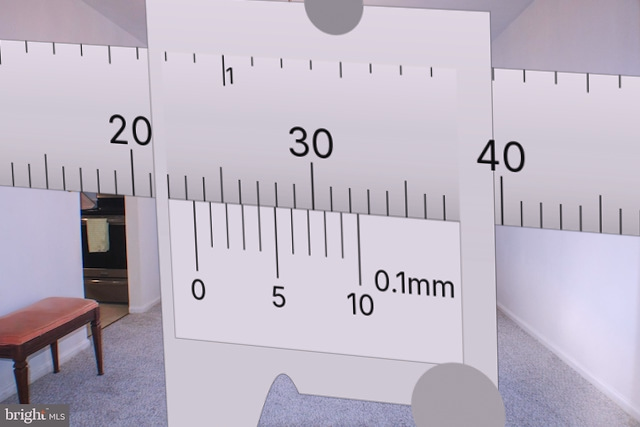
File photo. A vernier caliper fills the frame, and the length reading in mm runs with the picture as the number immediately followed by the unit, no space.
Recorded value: 23.4mm
